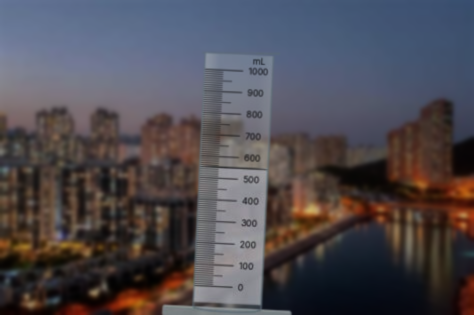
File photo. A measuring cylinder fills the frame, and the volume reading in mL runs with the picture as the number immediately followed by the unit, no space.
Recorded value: 550mL
